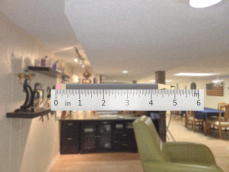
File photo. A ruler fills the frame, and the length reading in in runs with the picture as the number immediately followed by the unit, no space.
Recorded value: 5in
